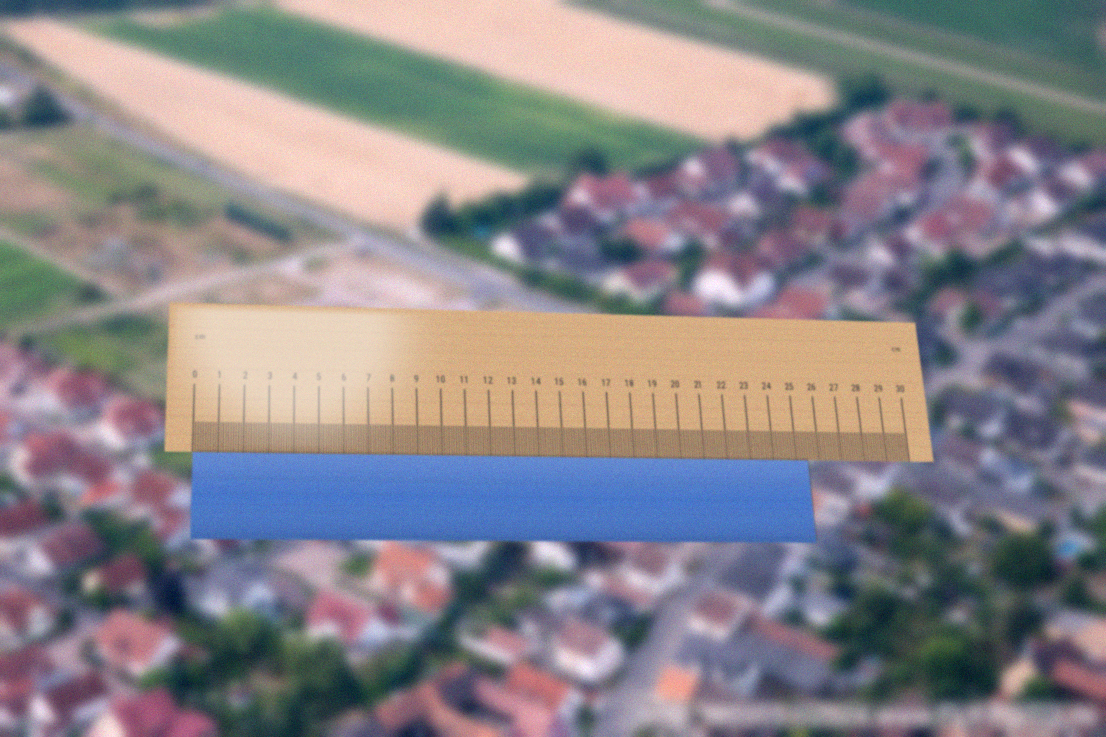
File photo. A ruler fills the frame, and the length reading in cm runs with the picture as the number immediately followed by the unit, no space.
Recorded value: 25.5cm
